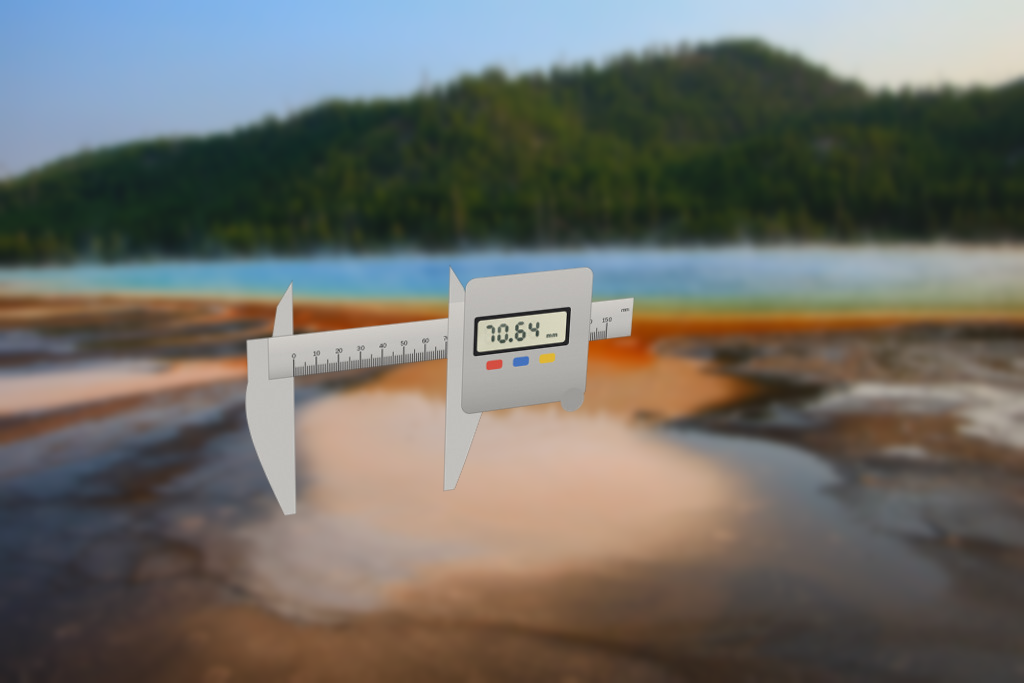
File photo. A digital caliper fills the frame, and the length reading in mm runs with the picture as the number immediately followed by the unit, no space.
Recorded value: 70.64mm
